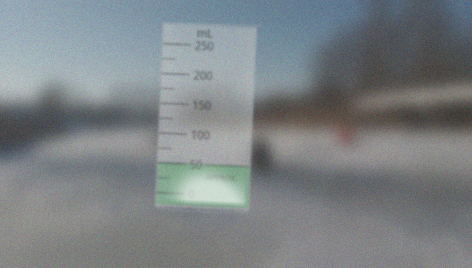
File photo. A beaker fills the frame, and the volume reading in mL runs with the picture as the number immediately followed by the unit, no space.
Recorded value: 50mL
